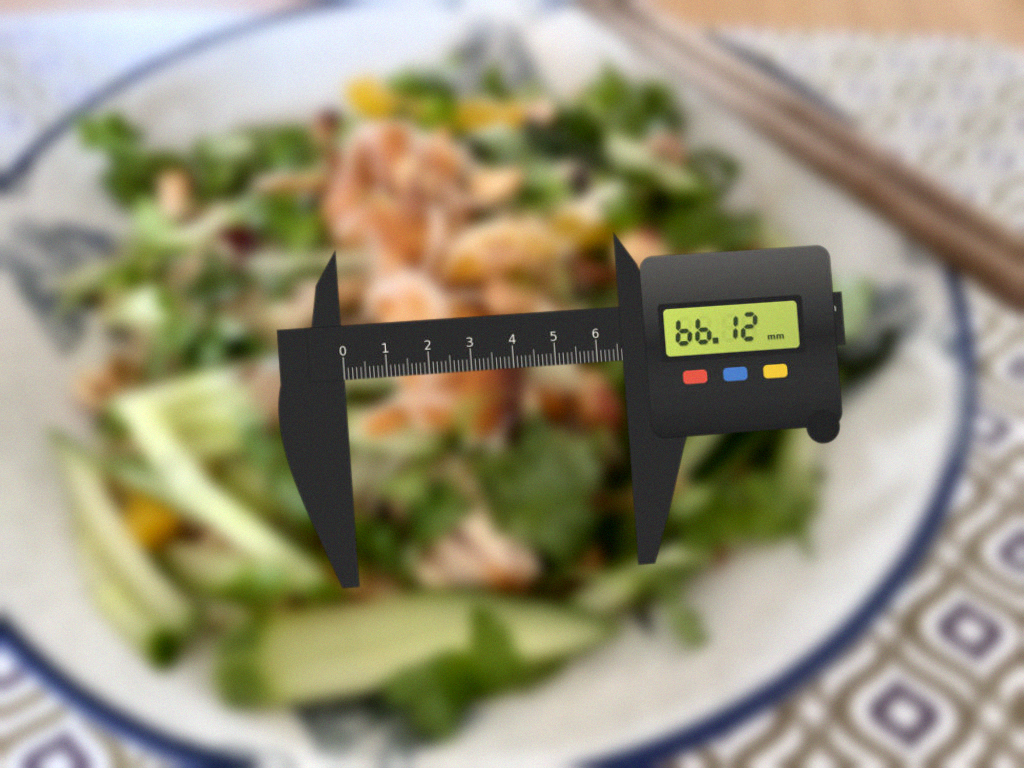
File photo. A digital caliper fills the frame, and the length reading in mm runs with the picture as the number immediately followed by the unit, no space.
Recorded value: 66.12mm
